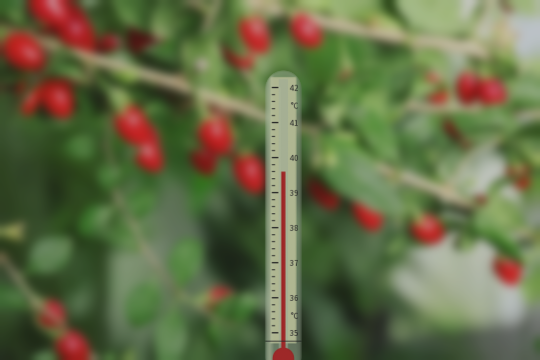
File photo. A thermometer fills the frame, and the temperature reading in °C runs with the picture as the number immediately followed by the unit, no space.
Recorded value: 39.6°C
